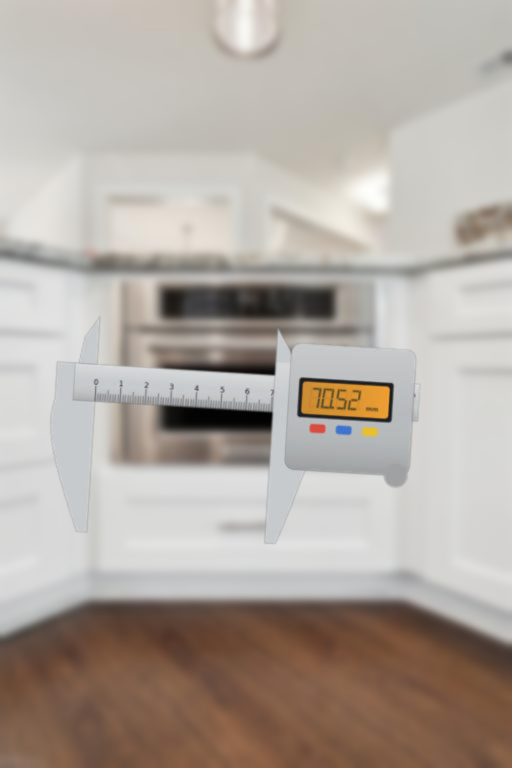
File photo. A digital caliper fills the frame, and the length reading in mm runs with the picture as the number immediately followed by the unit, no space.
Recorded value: 70.52mm
